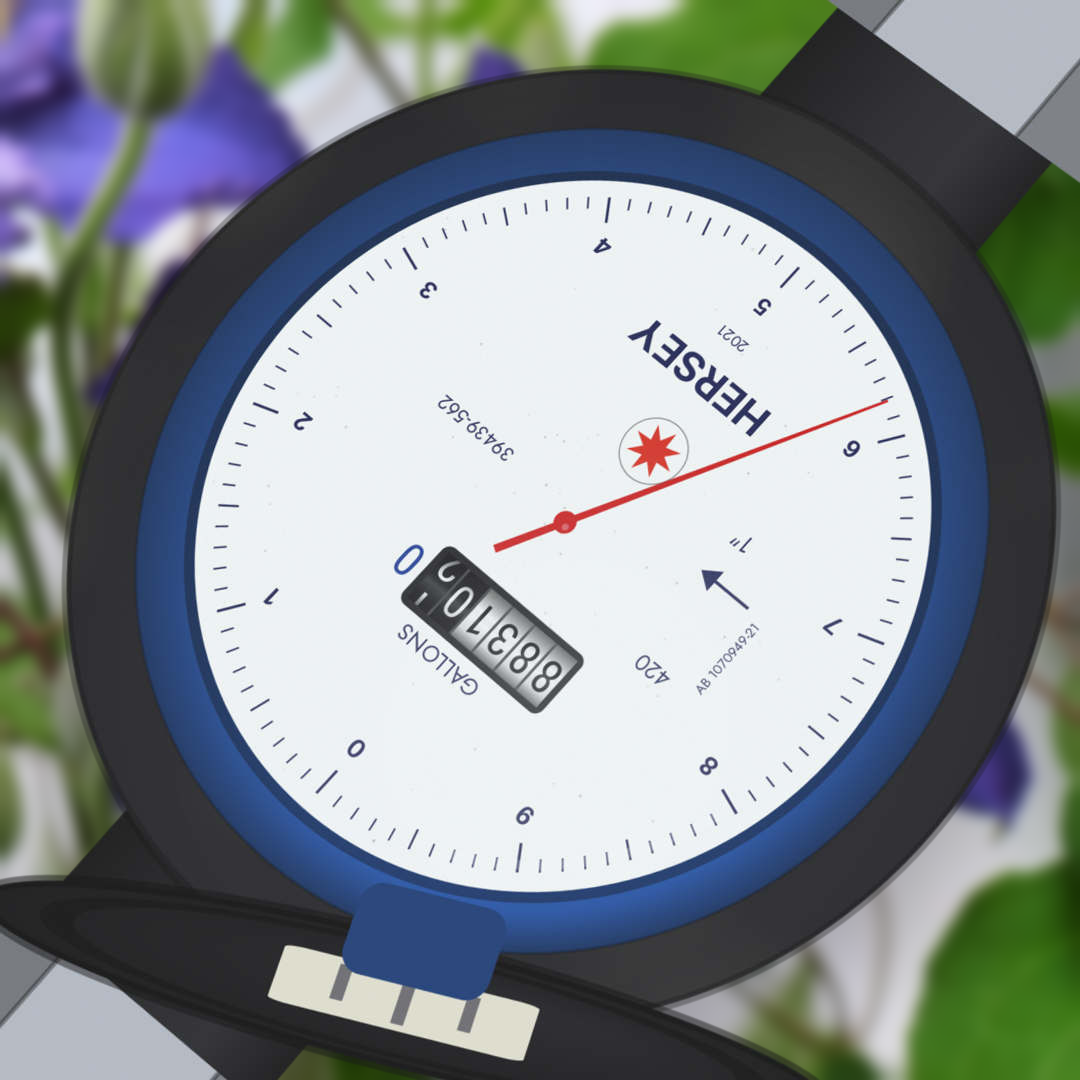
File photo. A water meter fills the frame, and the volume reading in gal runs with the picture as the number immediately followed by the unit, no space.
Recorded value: 8831015.8gal
